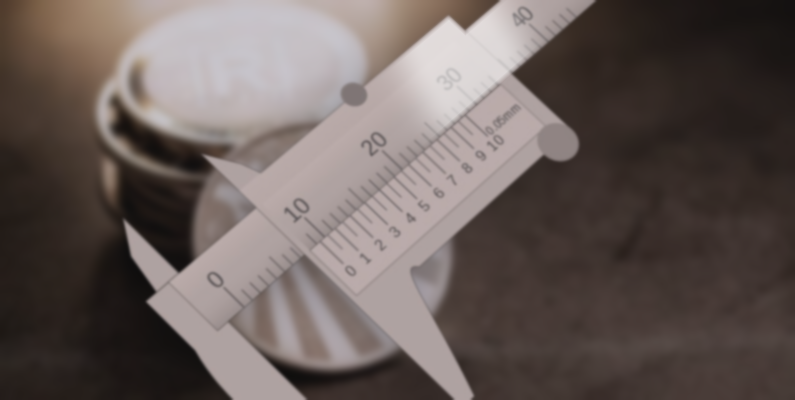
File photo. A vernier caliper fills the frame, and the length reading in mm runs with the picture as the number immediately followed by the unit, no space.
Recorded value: 9.4mm
